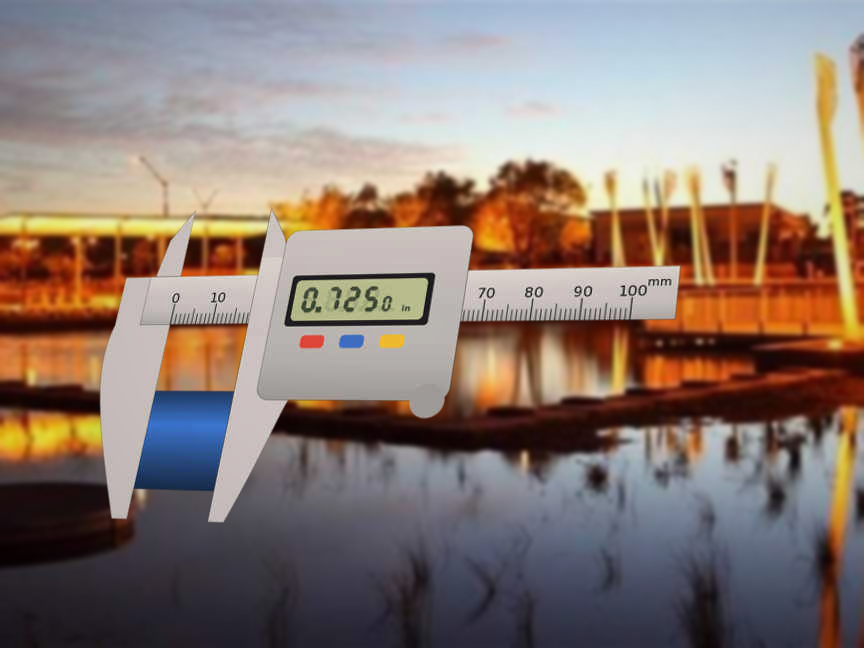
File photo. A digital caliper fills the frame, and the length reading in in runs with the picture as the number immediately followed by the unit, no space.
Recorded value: 0.7250in
